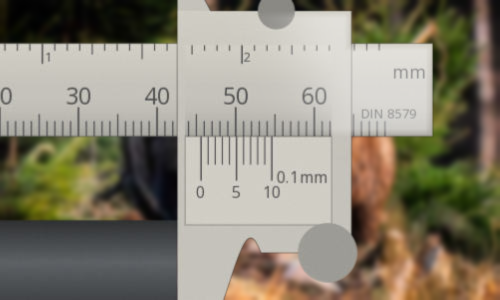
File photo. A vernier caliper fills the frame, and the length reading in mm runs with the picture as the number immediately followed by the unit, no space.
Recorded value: 45.6mm
